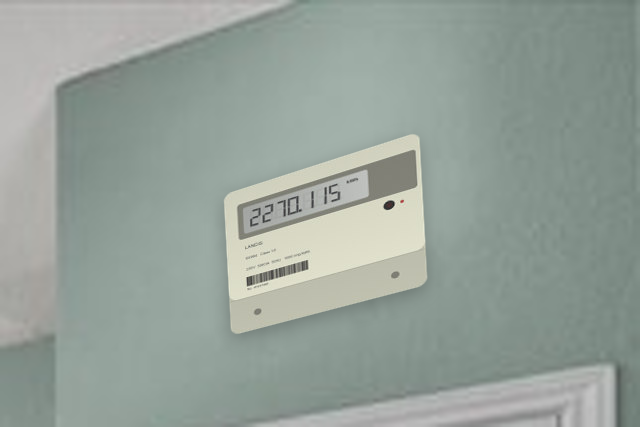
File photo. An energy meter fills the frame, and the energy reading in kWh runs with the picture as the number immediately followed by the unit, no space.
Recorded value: 2270.115kWh
